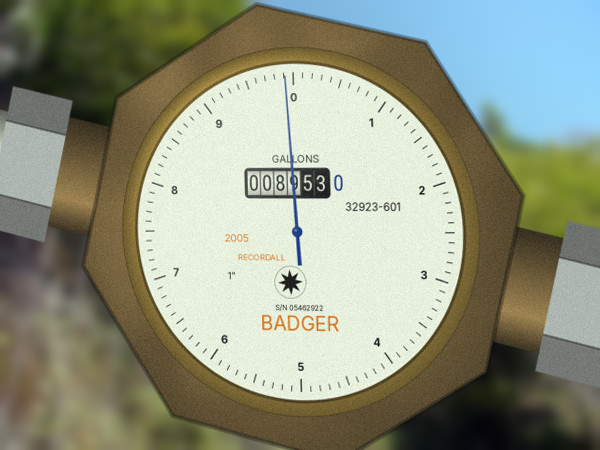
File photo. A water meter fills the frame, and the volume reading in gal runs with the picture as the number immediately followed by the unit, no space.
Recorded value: 89529.9gal
